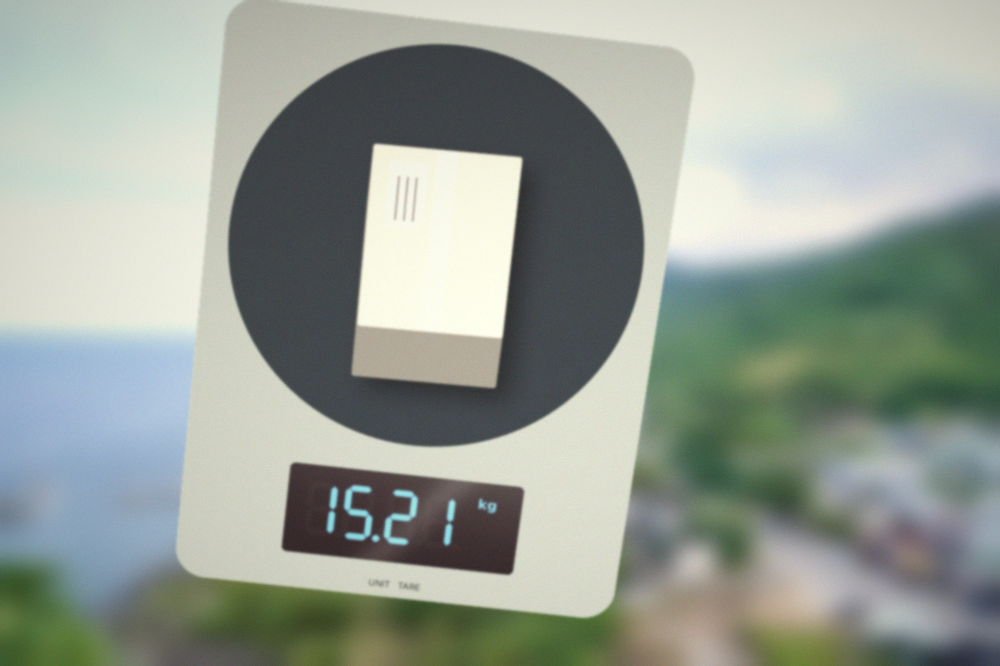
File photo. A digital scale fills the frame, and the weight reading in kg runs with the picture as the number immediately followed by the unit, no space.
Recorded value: 15.21kg
